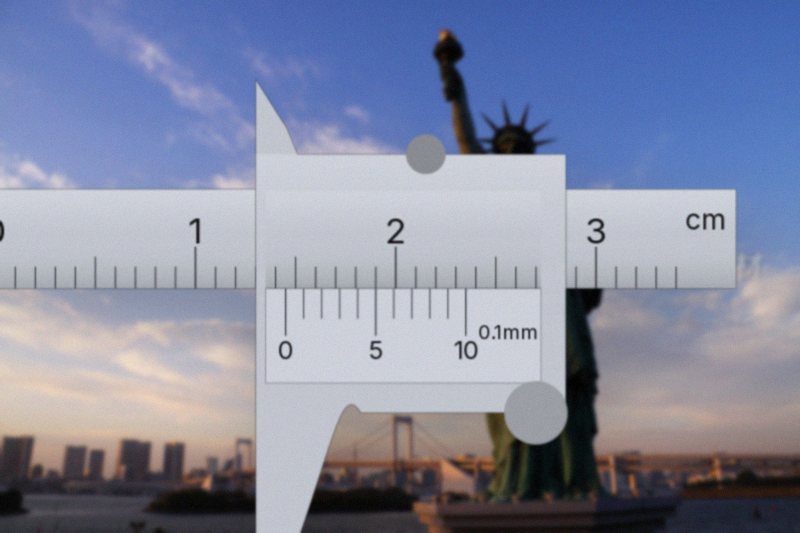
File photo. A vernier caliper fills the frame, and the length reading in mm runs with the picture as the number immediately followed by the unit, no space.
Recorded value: 14.5mm
